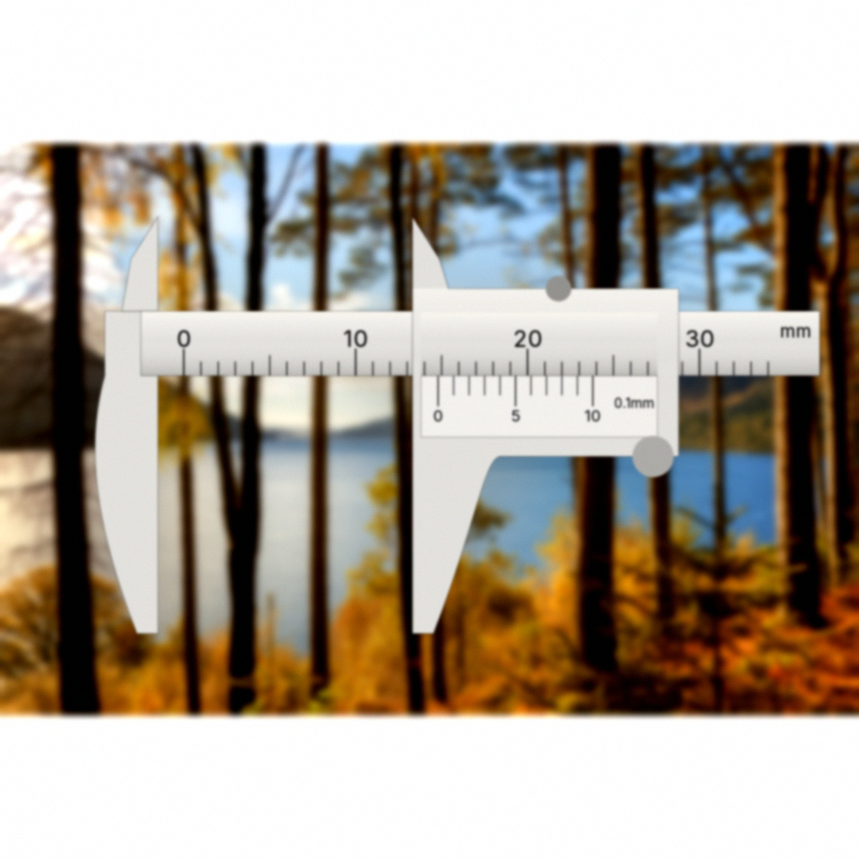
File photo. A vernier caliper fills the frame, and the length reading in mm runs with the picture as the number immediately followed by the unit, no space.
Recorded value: 14.8mm
